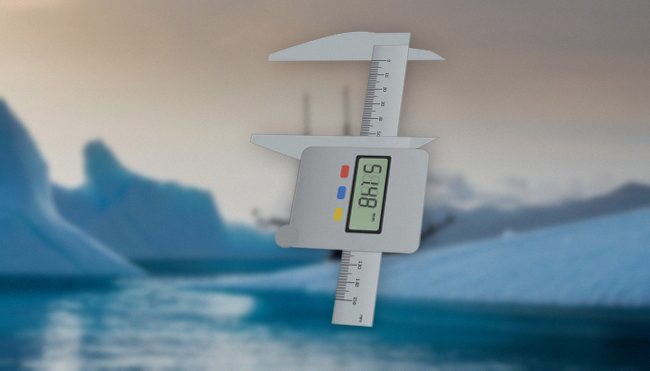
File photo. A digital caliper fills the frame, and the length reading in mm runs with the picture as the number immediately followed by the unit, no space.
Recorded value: 51.48mm
